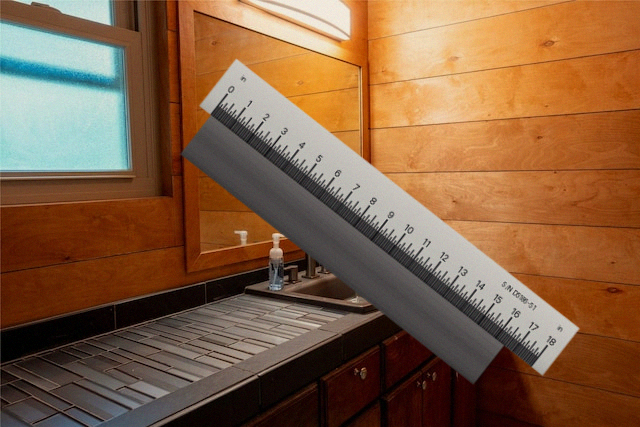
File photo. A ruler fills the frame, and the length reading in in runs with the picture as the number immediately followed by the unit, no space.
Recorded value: 16.5in
